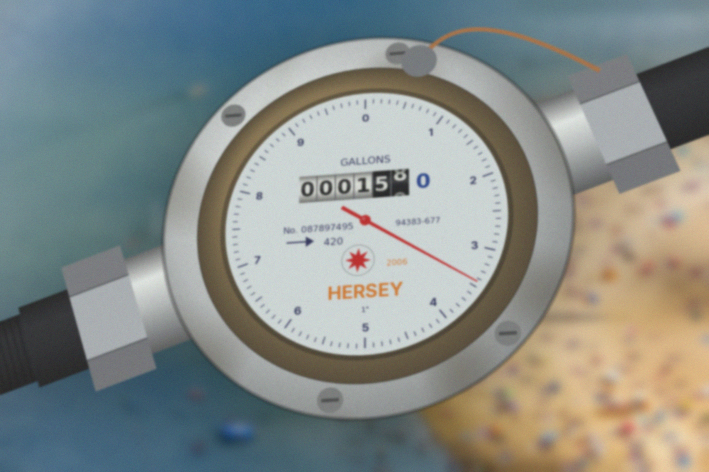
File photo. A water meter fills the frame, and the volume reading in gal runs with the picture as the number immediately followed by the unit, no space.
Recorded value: 1583.4gal
